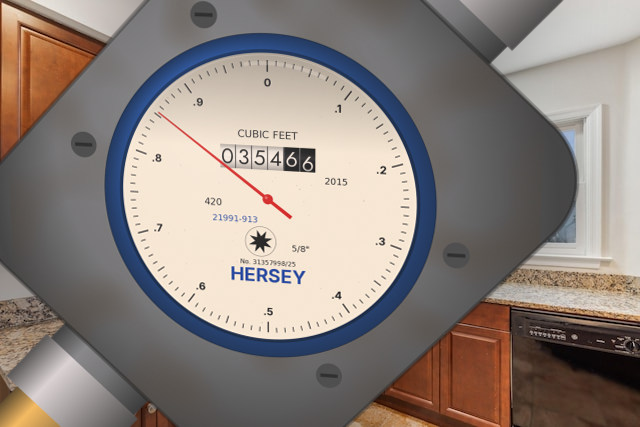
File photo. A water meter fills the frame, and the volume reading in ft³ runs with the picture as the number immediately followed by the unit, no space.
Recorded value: 35465.85ft³
